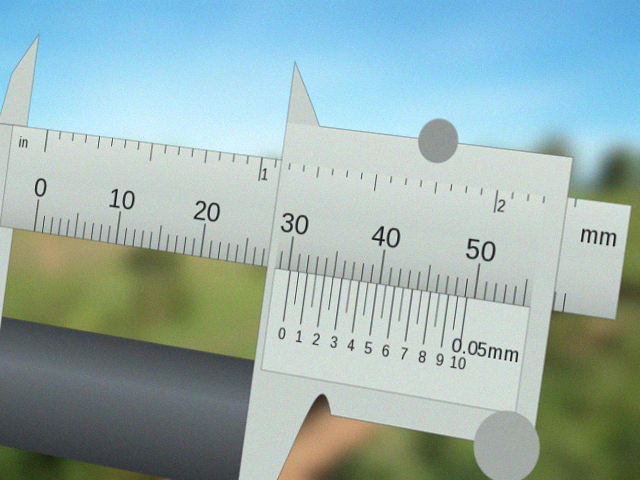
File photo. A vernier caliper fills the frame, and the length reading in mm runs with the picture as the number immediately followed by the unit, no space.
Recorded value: 30.2mm
